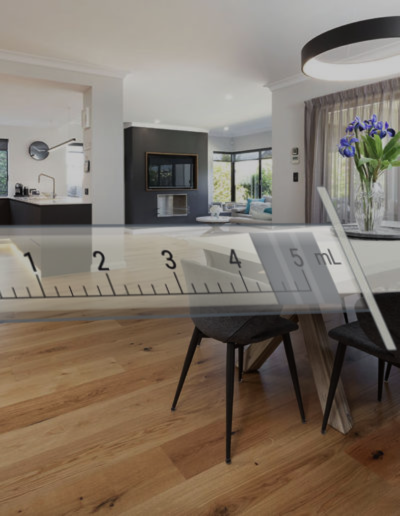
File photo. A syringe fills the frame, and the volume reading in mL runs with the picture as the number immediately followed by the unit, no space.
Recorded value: 4.4mL
